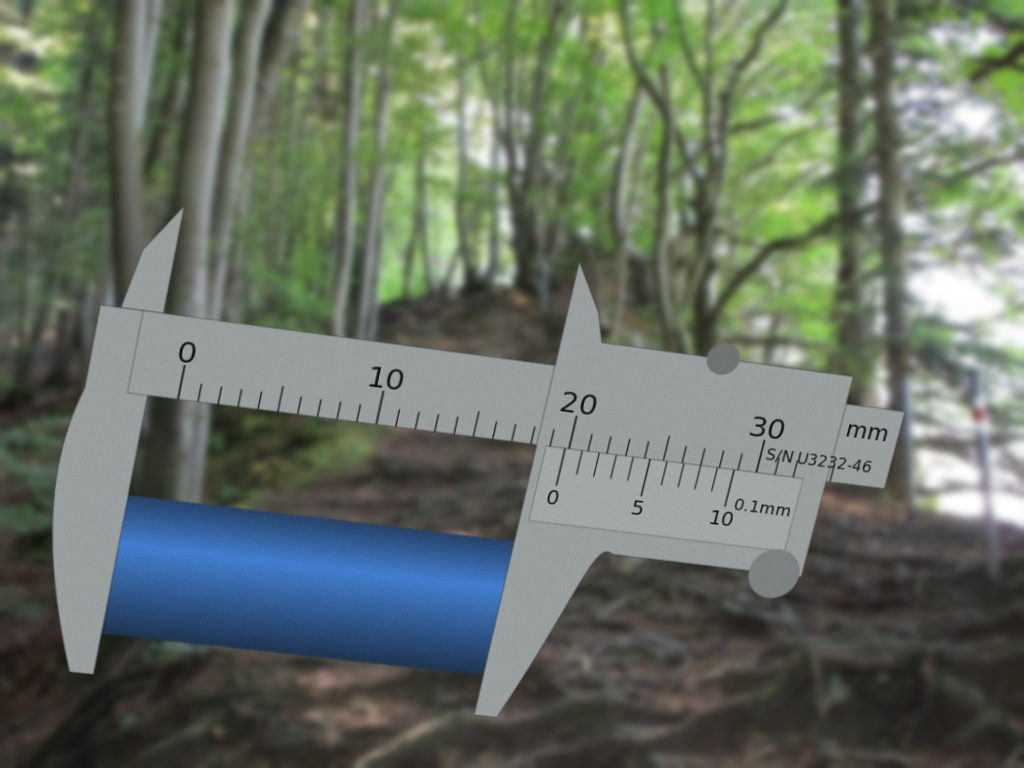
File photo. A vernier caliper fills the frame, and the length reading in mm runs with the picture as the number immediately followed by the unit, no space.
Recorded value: 19.8mm
